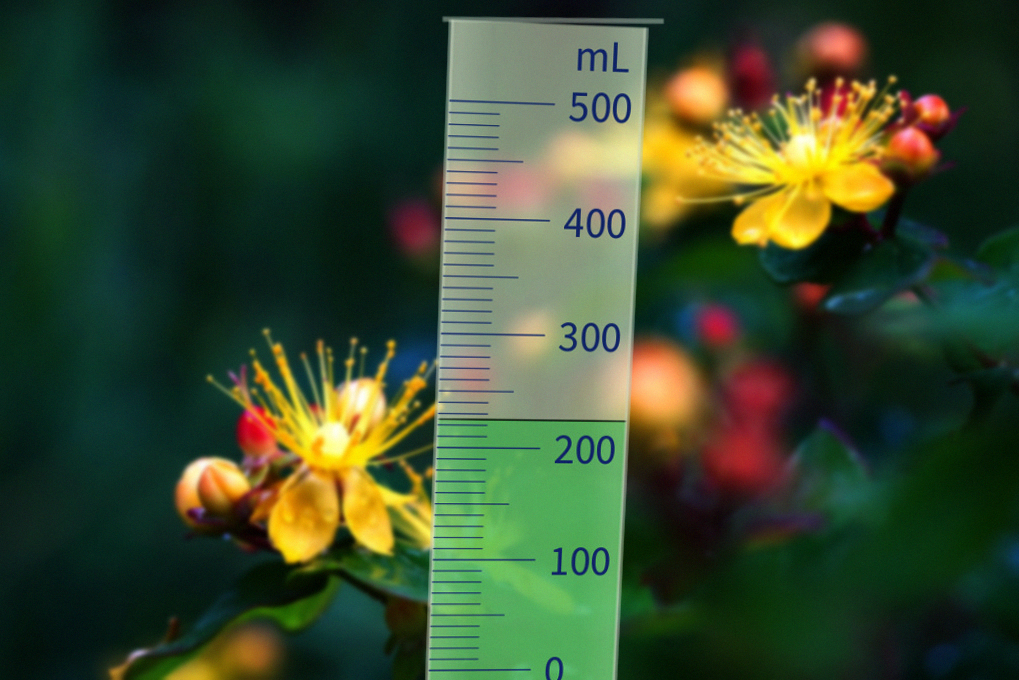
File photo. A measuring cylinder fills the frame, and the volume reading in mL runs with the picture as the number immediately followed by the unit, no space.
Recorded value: 225mL
